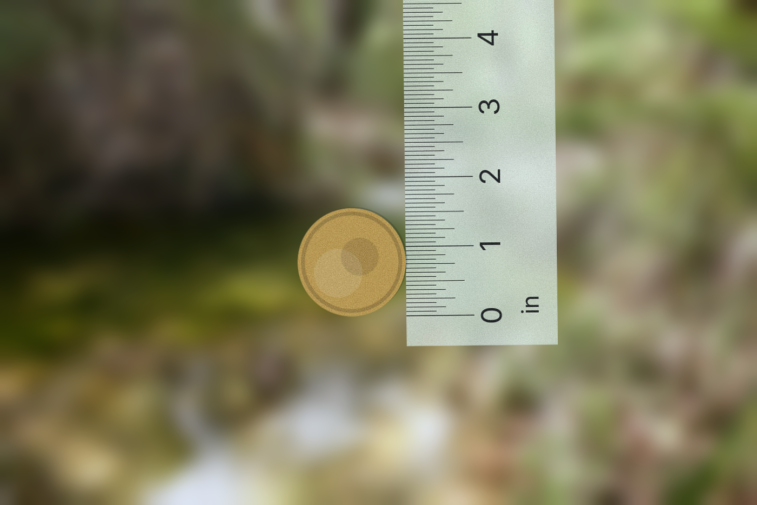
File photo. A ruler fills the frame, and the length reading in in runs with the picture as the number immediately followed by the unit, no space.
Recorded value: 1.5625in
